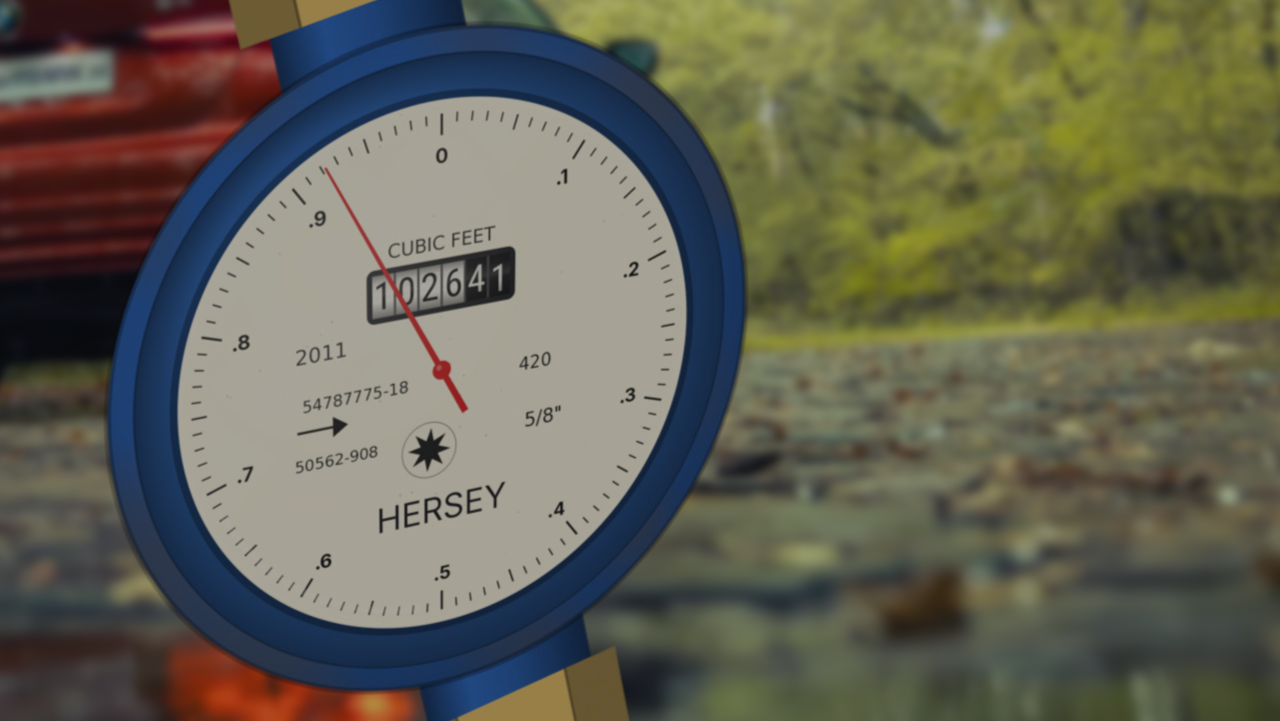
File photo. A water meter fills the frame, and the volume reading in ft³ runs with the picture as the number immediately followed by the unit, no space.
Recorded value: 102640.92ft³
